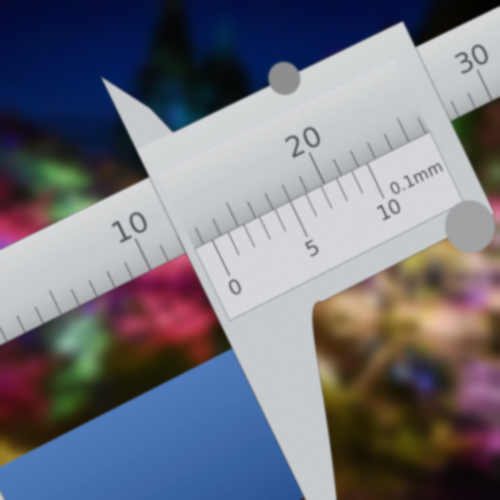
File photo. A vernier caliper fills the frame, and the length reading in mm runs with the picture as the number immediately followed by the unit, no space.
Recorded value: 13.5mm
